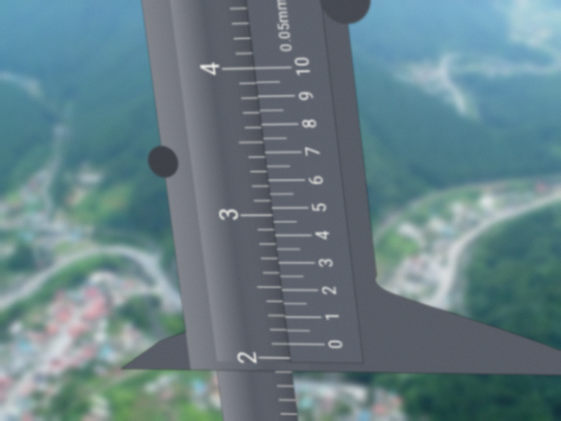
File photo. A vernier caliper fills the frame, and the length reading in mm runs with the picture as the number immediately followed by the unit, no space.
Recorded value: 21.0mm
